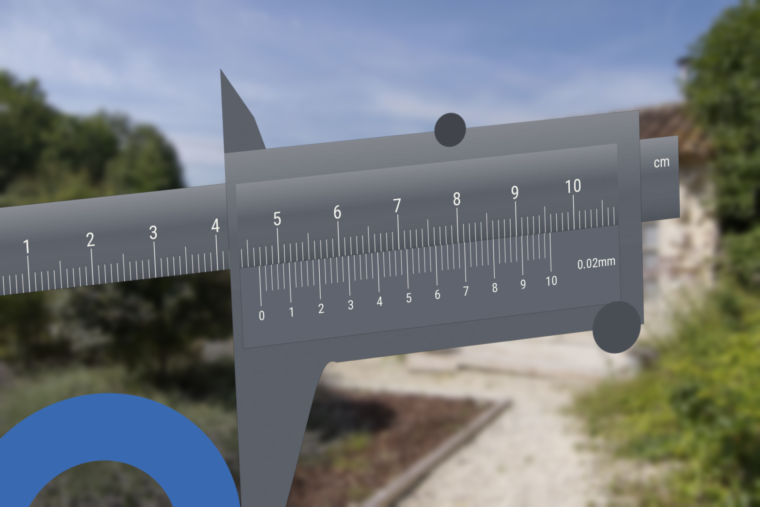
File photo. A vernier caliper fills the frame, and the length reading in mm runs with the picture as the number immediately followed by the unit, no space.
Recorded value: 46.8mm
